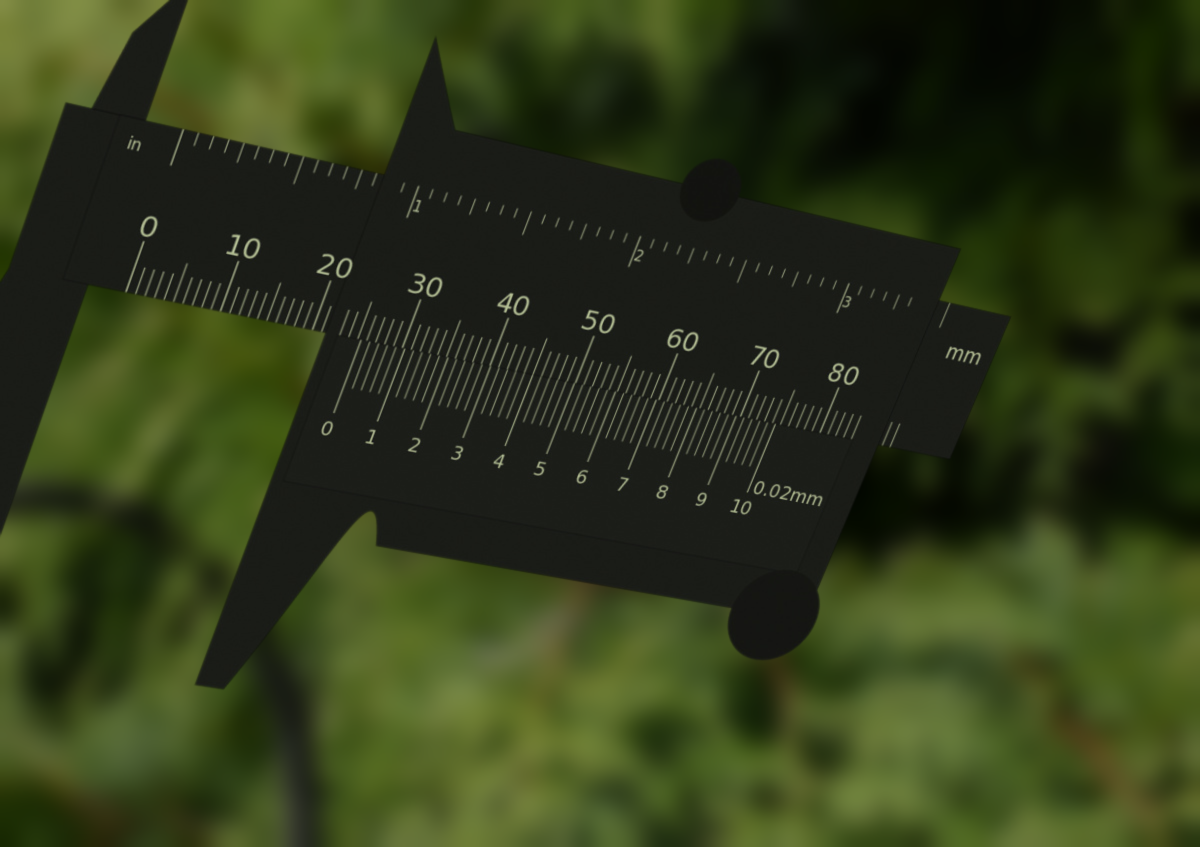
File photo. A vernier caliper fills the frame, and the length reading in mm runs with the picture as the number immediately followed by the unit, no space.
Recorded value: 25.4mm
